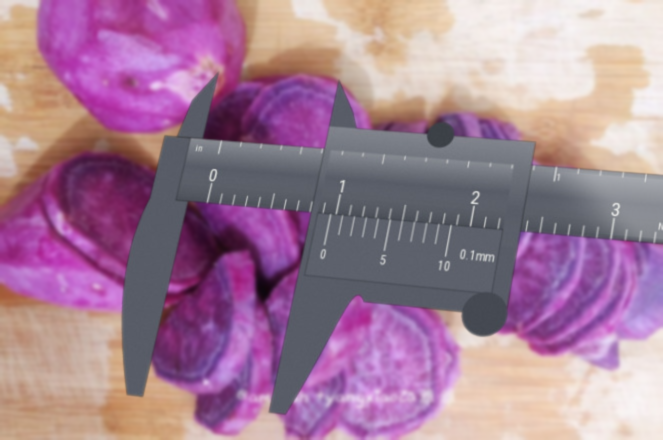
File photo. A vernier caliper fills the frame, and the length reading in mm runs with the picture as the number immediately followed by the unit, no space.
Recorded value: 9.6mm
